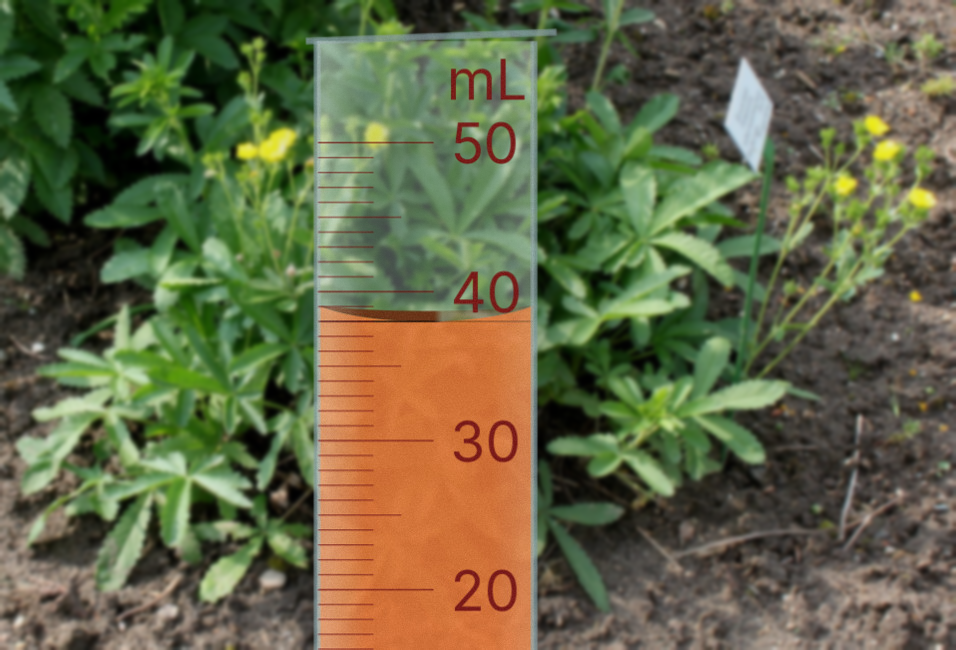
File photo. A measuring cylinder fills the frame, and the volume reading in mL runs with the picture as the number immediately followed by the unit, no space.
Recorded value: 38mL
